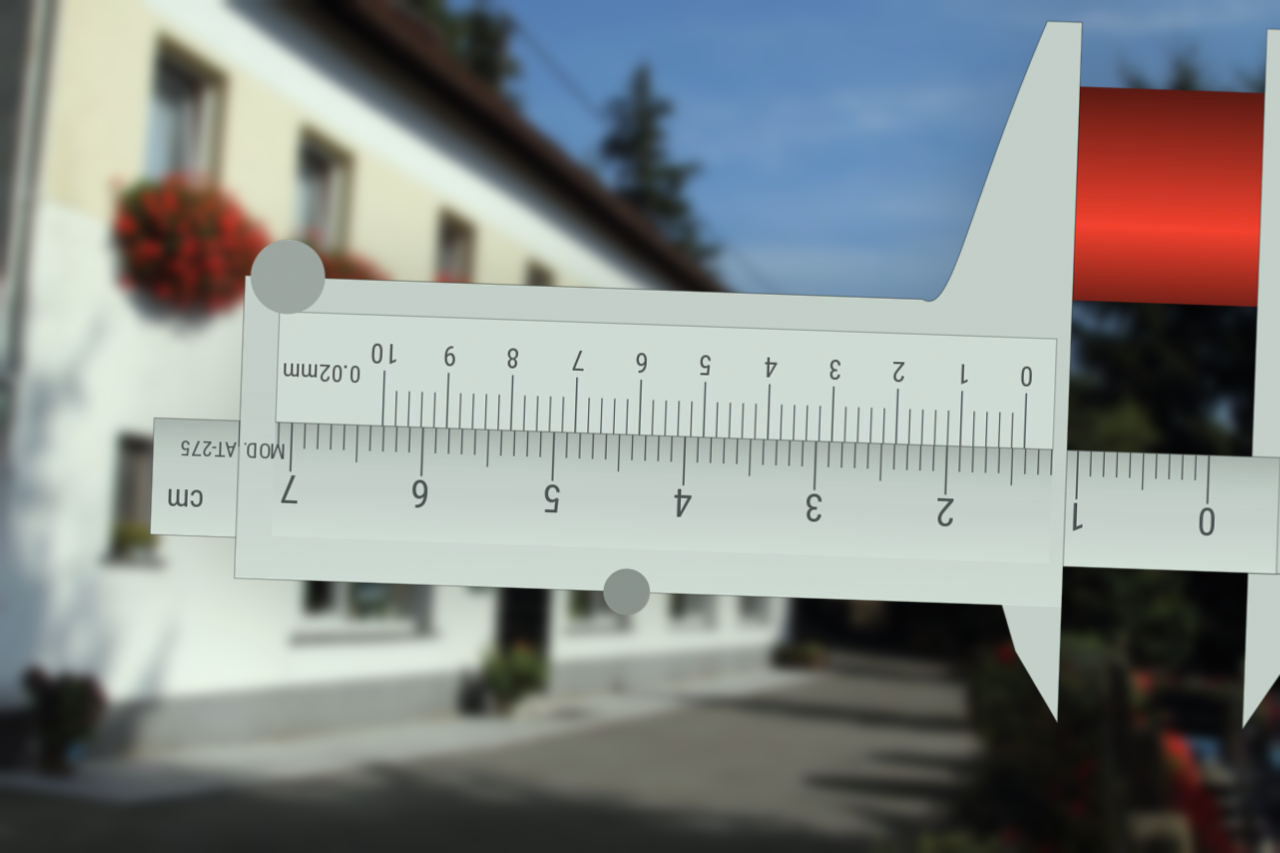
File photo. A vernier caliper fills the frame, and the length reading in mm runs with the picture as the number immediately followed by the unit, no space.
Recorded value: 14.1mm
